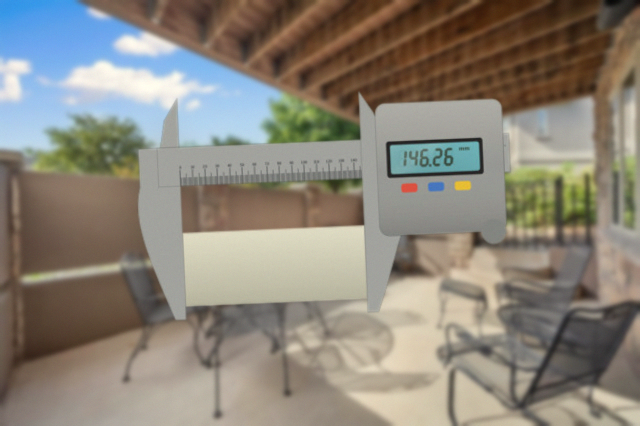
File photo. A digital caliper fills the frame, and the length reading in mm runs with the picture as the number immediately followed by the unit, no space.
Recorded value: 146.26mm
